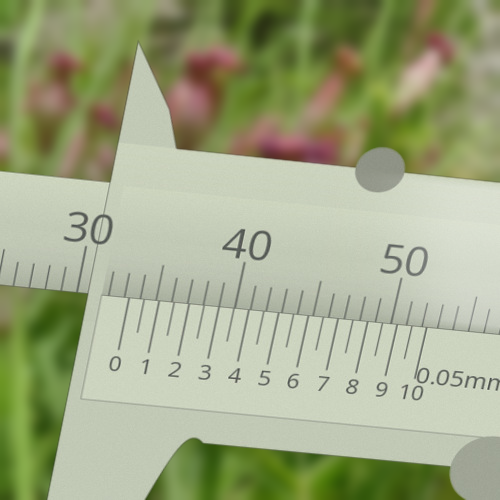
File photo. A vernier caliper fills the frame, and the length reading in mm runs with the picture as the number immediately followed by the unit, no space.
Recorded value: 33.3mm
